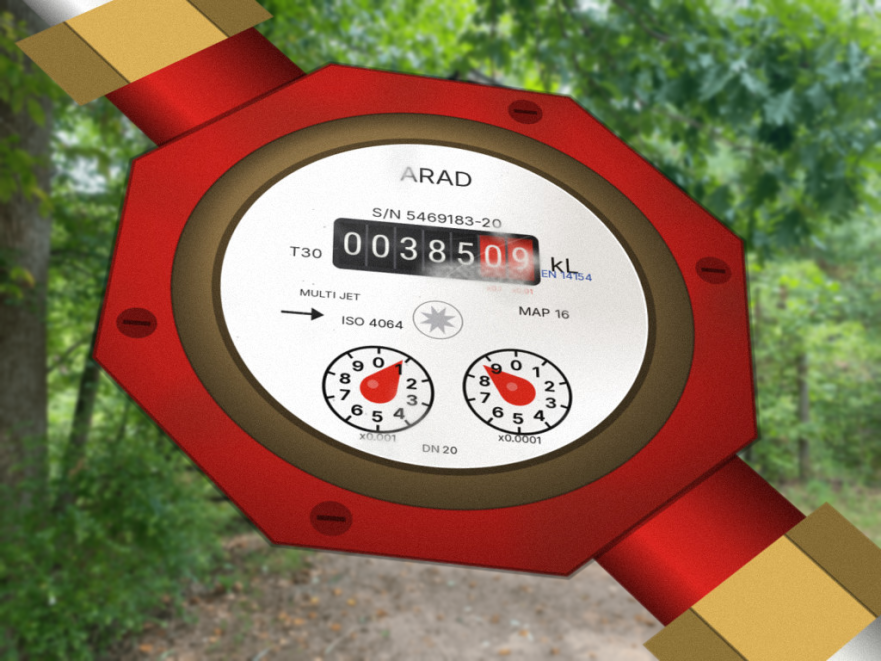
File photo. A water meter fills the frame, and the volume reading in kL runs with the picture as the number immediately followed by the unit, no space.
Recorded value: 385.0908kL
